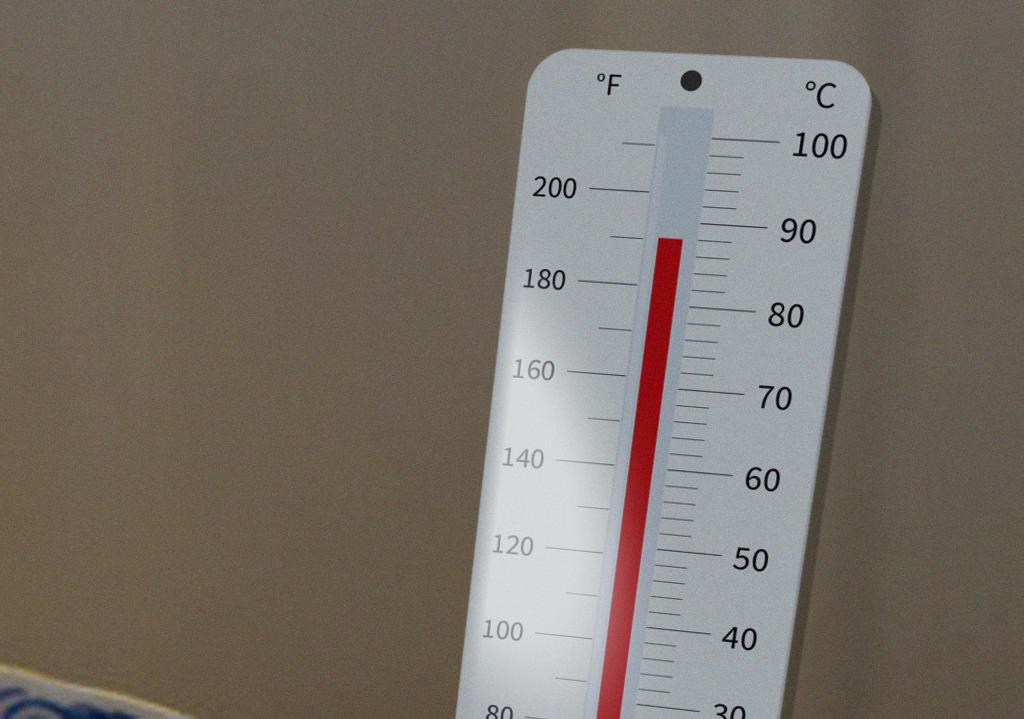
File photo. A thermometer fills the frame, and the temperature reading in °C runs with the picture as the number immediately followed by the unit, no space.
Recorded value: 88°C
